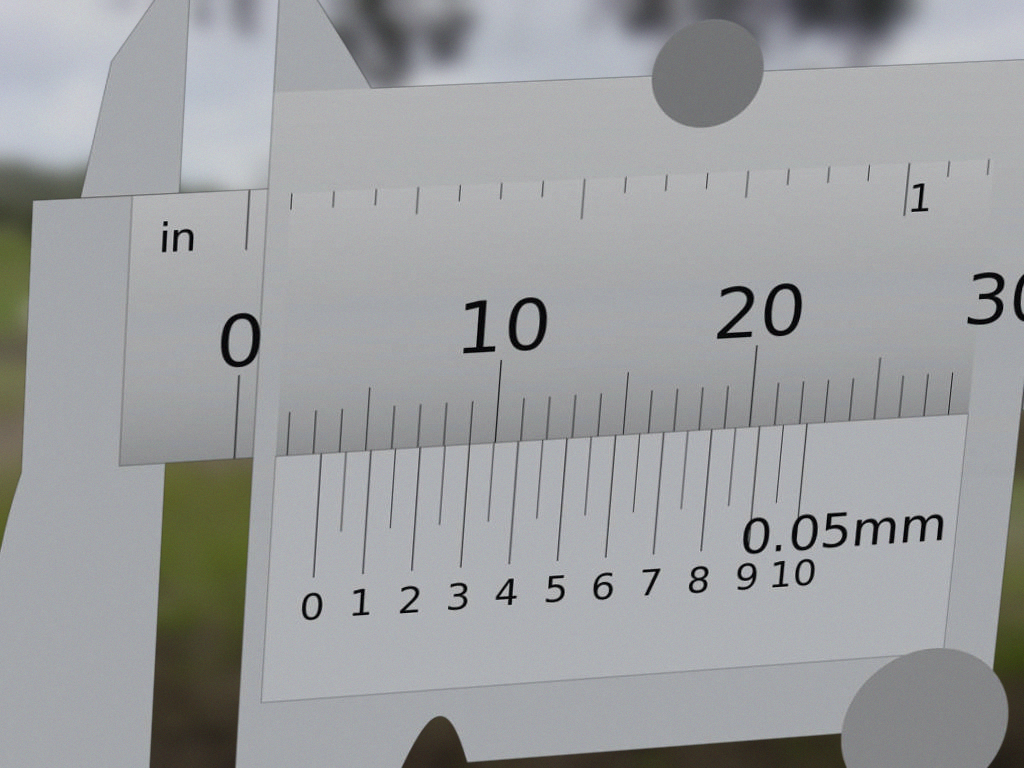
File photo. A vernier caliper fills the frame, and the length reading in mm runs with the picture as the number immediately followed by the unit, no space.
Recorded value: 3.30mm
